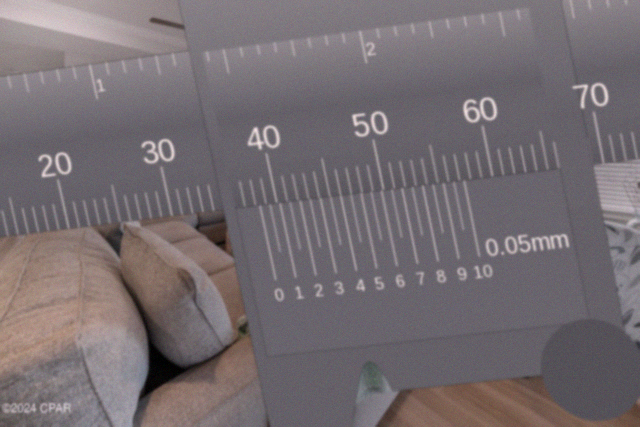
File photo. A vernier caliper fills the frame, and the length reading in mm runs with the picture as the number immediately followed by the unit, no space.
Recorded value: 38.4mm
